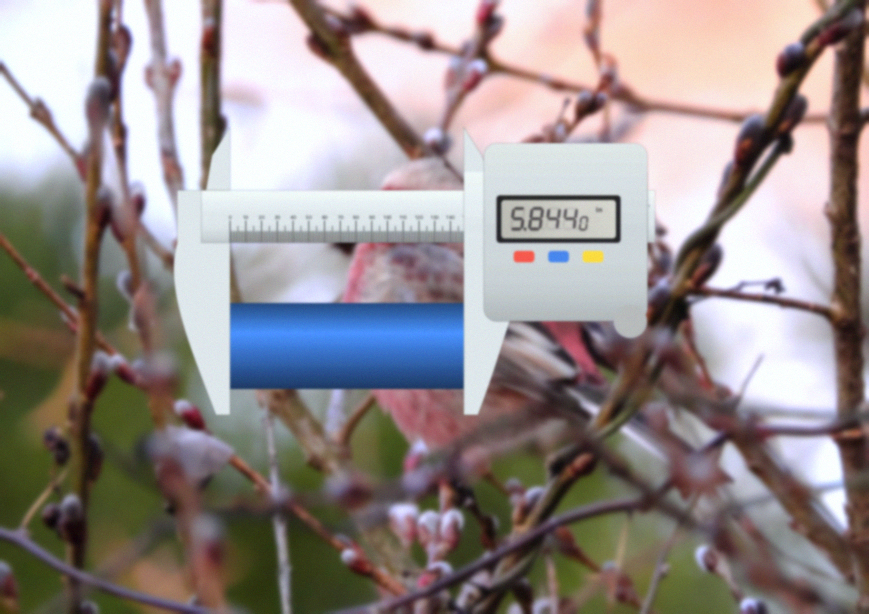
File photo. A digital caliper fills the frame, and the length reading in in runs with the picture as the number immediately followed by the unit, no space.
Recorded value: 5.8440in
